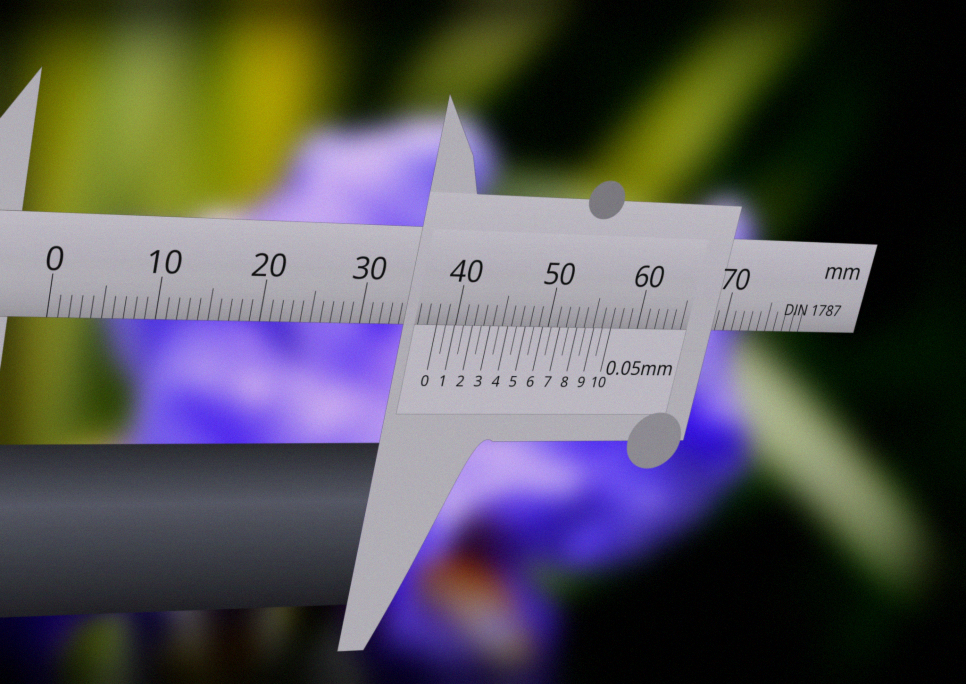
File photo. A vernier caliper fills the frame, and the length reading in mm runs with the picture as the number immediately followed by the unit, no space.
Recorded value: 38.0mm
